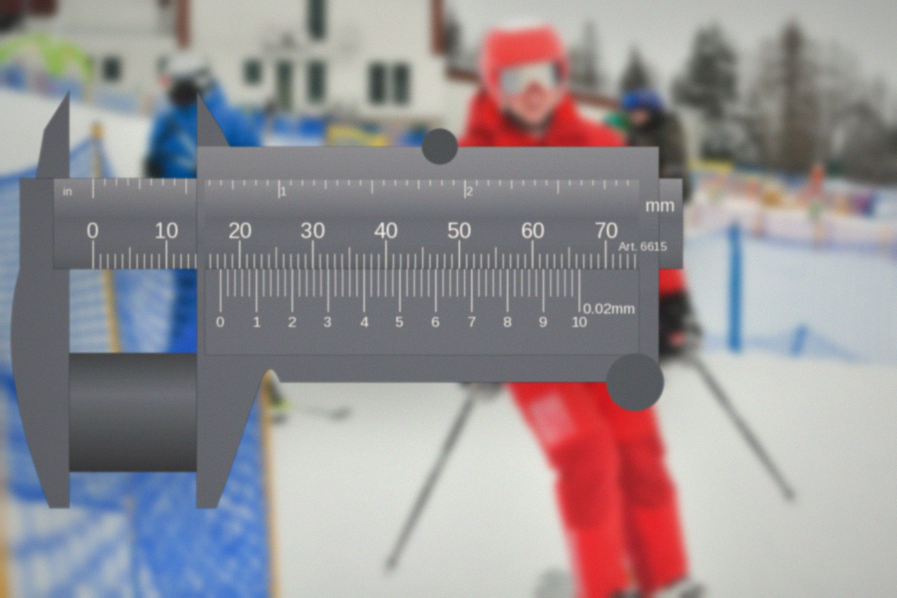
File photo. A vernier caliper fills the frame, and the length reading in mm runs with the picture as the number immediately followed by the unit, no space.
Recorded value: 17.4mm
